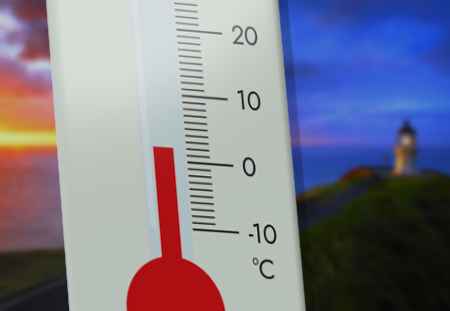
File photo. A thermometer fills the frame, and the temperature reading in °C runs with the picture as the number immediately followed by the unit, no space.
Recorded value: 2°C
